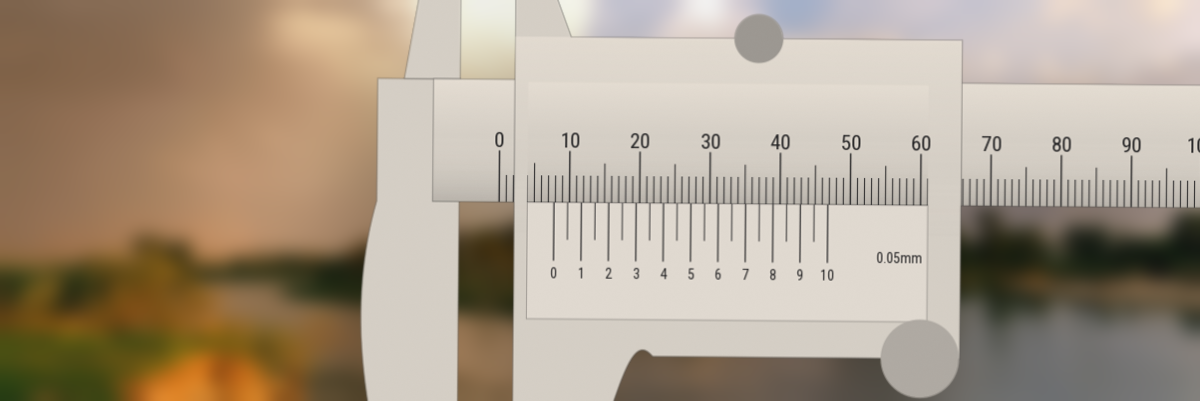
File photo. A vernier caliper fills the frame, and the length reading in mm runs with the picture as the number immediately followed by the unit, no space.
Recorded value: 7.8mm
